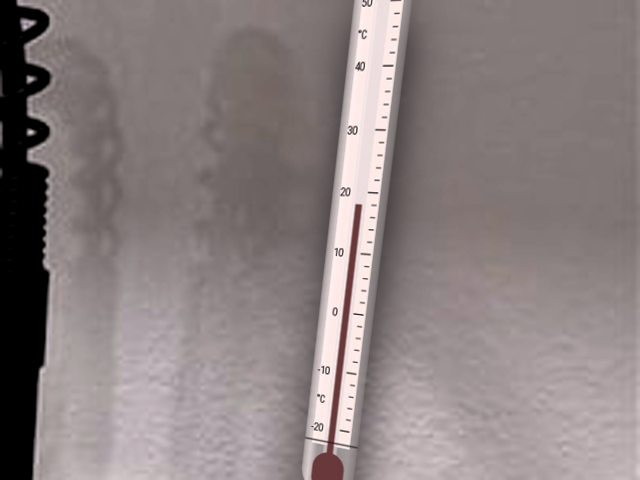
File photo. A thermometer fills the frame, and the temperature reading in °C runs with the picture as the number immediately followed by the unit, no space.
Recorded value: 18°C
